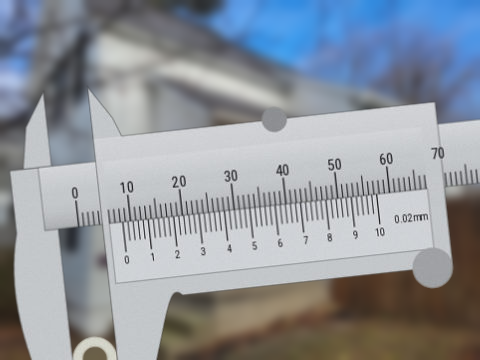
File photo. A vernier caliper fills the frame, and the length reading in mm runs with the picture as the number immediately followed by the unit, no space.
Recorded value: 8.5mm
